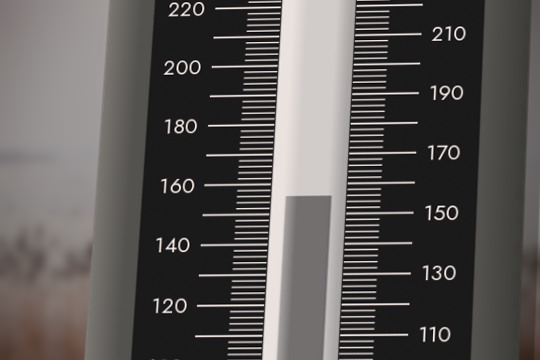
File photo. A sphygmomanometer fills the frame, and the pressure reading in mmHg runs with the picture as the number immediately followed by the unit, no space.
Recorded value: 156mmHg
